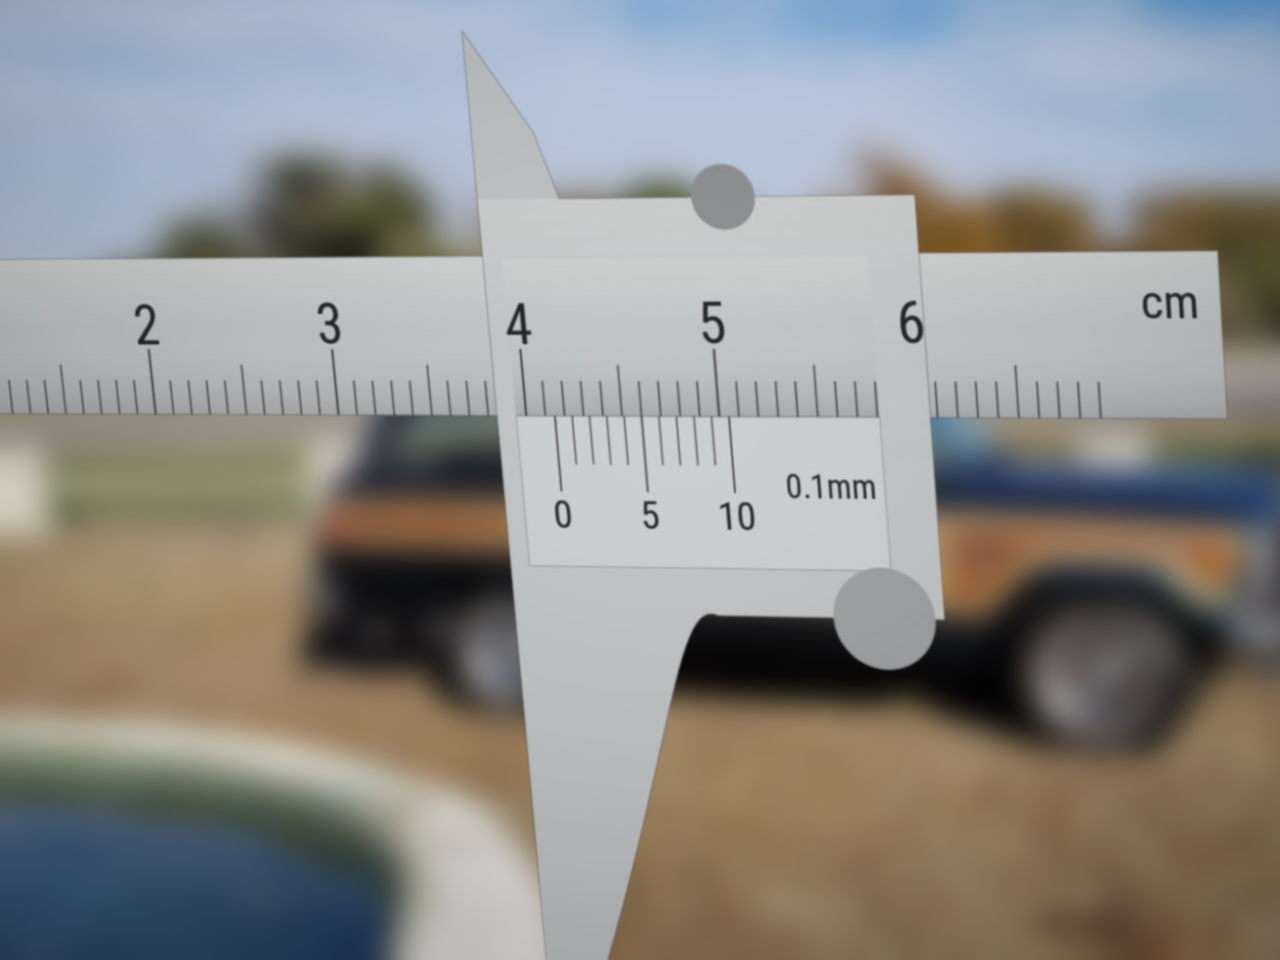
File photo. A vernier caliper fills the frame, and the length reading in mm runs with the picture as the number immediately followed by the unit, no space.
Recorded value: 41.5mm
